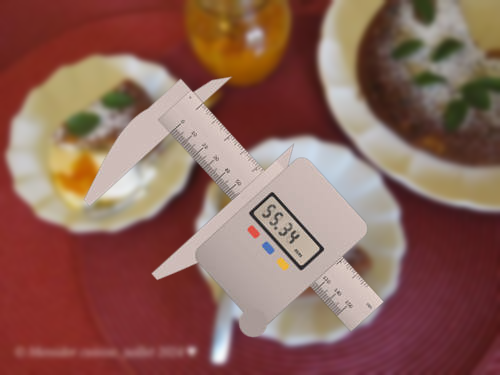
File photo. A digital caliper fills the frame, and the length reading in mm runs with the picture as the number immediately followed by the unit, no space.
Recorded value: 55.34mm
